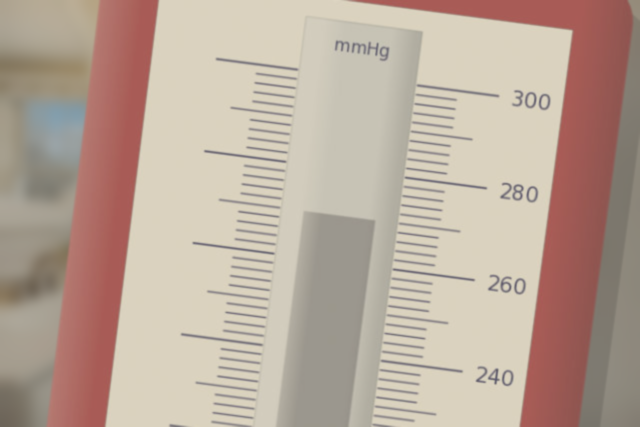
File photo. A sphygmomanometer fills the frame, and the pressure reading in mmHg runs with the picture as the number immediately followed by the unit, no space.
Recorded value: 270mmHg
